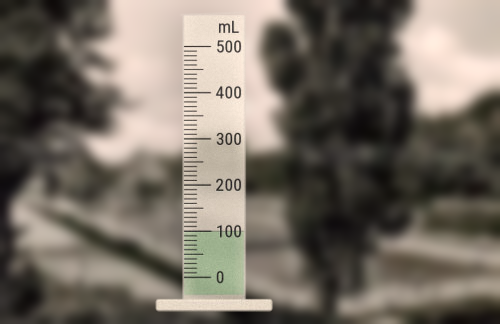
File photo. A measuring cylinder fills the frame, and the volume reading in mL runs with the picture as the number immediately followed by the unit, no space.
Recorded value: 100mL
